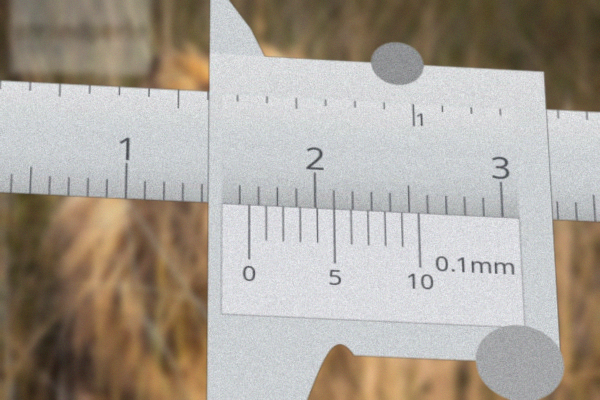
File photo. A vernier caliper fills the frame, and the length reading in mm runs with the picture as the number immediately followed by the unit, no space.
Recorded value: 16.5mm
